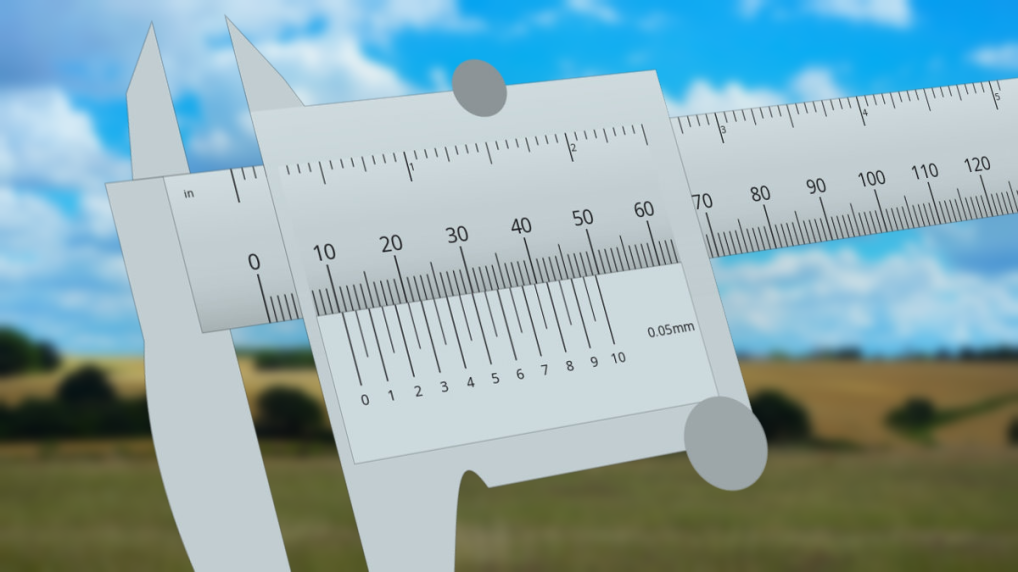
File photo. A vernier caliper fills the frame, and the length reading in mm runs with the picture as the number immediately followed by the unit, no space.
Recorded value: 10.4mm
